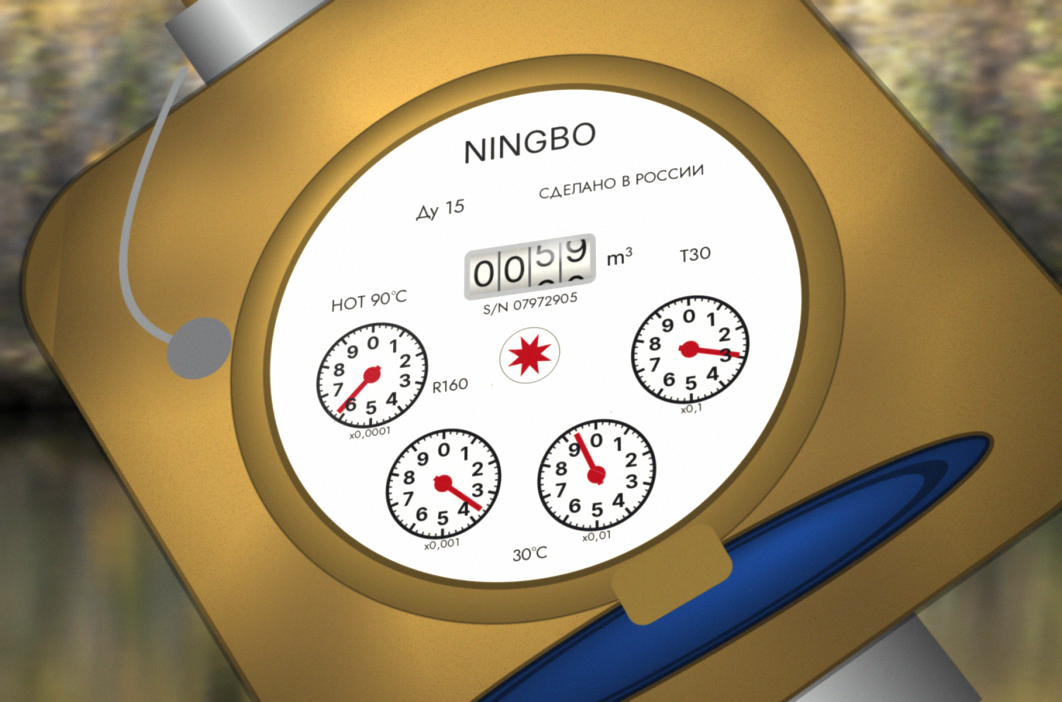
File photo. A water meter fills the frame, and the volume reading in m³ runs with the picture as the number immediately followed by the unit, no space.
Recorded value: 59.2936m³
